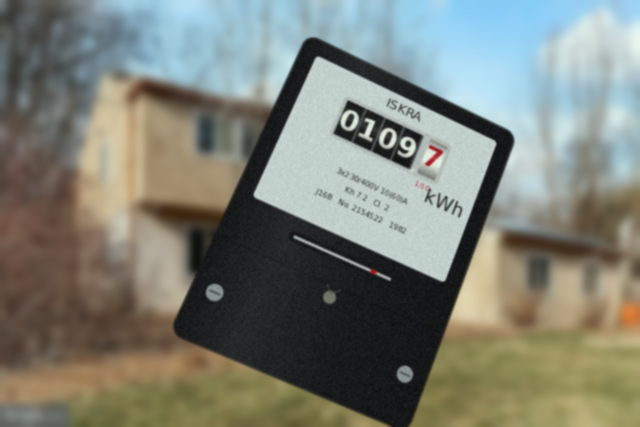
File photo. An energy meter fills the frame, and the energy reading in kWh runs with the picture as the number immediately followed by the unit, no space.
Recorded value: 109.7kWh
